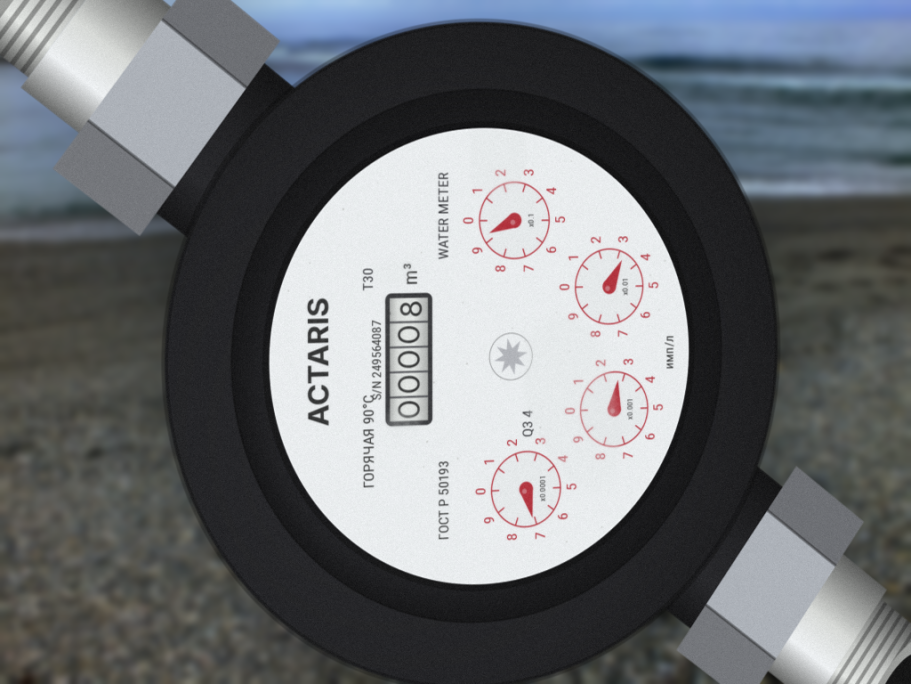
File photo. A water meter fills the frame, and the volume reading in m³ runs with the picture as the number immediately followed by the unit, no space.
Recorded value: 7.9327m³
